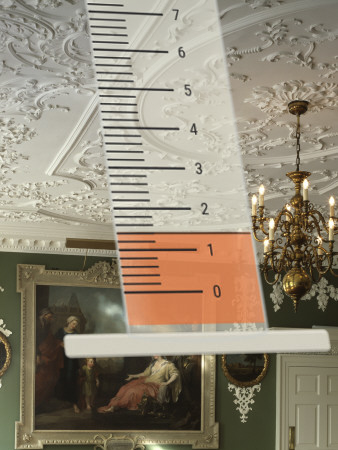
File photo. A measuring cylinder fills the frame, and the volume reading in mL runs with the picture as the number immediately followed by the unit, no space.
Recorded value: 1.4mL
